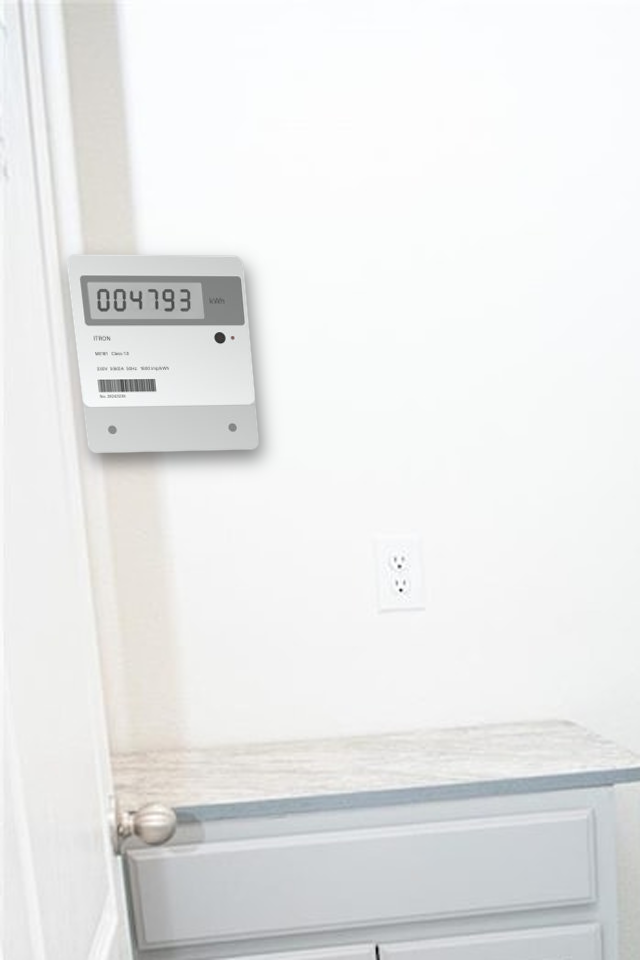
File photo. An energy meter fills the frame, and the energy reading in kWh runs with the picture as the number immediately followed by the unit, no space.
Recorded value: 4793kWh
